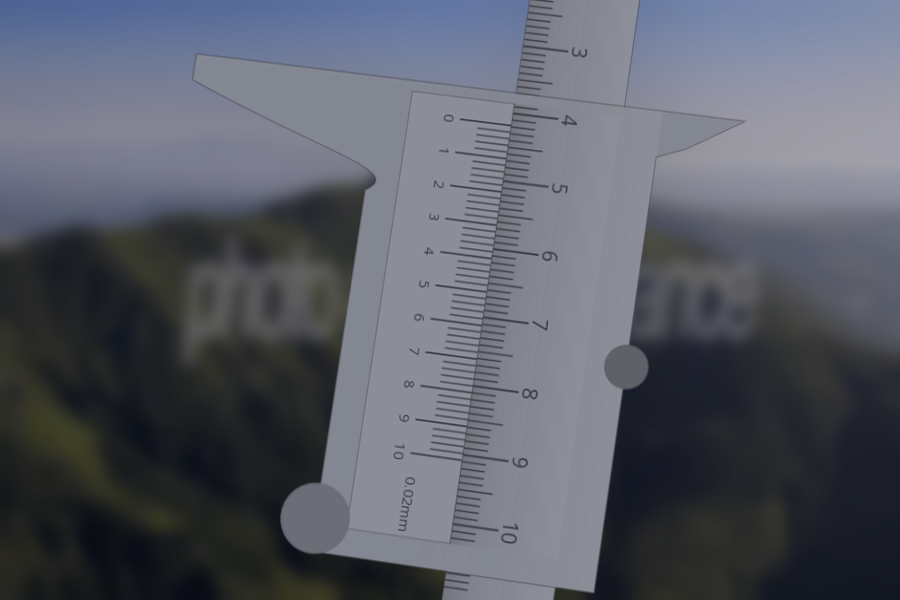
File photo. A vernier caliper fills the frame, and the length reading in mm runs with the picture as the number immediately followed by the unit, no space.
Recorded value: 41.8mm
